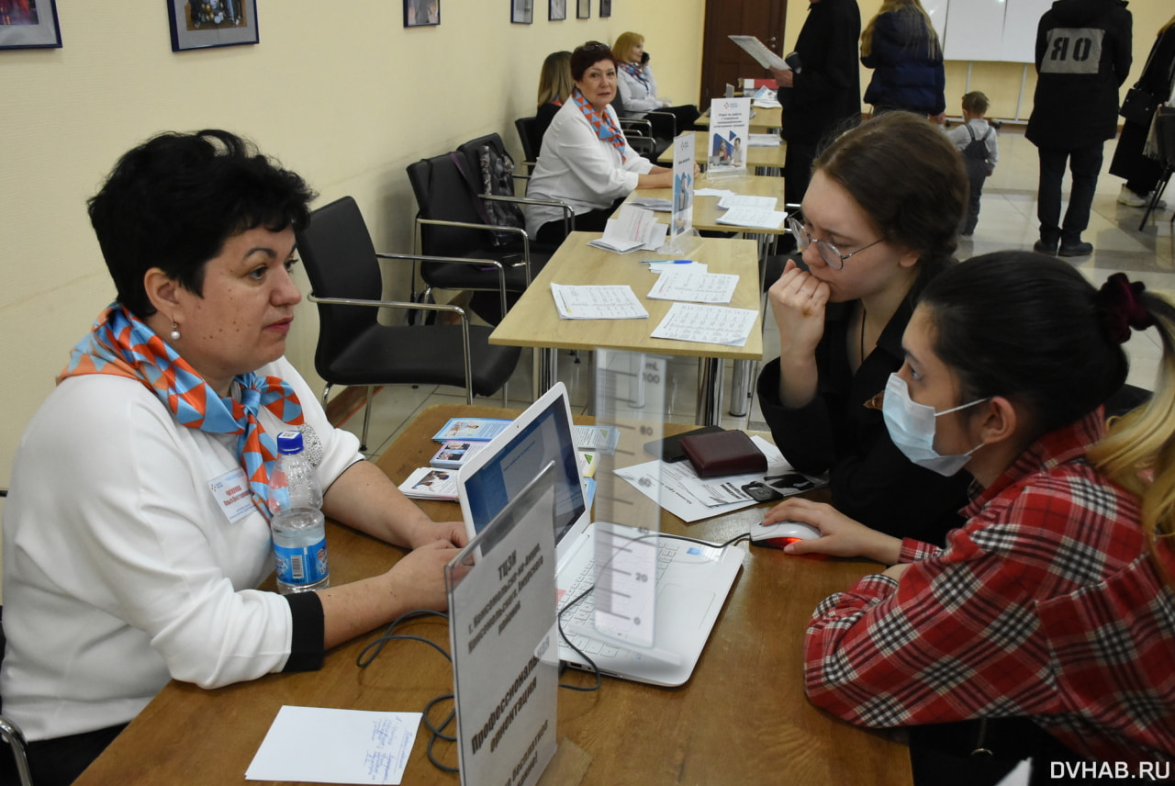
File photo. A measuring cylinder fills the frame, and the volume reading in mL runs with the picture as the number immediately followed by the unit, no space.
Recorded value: 35mL
